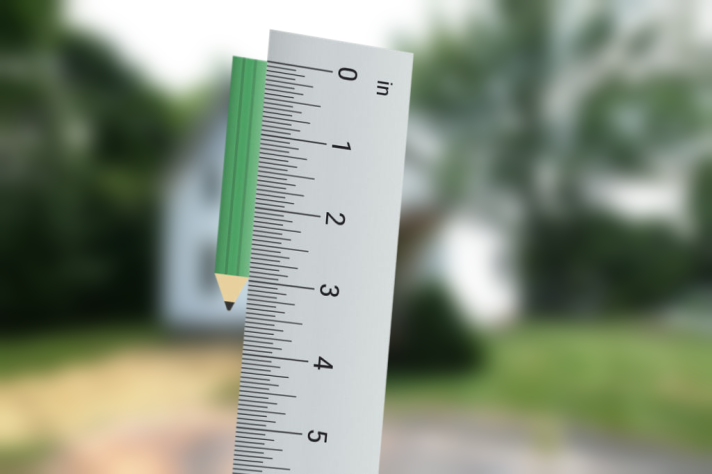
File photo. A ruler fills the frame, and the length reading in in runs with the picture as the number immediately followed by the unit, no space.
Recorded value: 3.4375in
